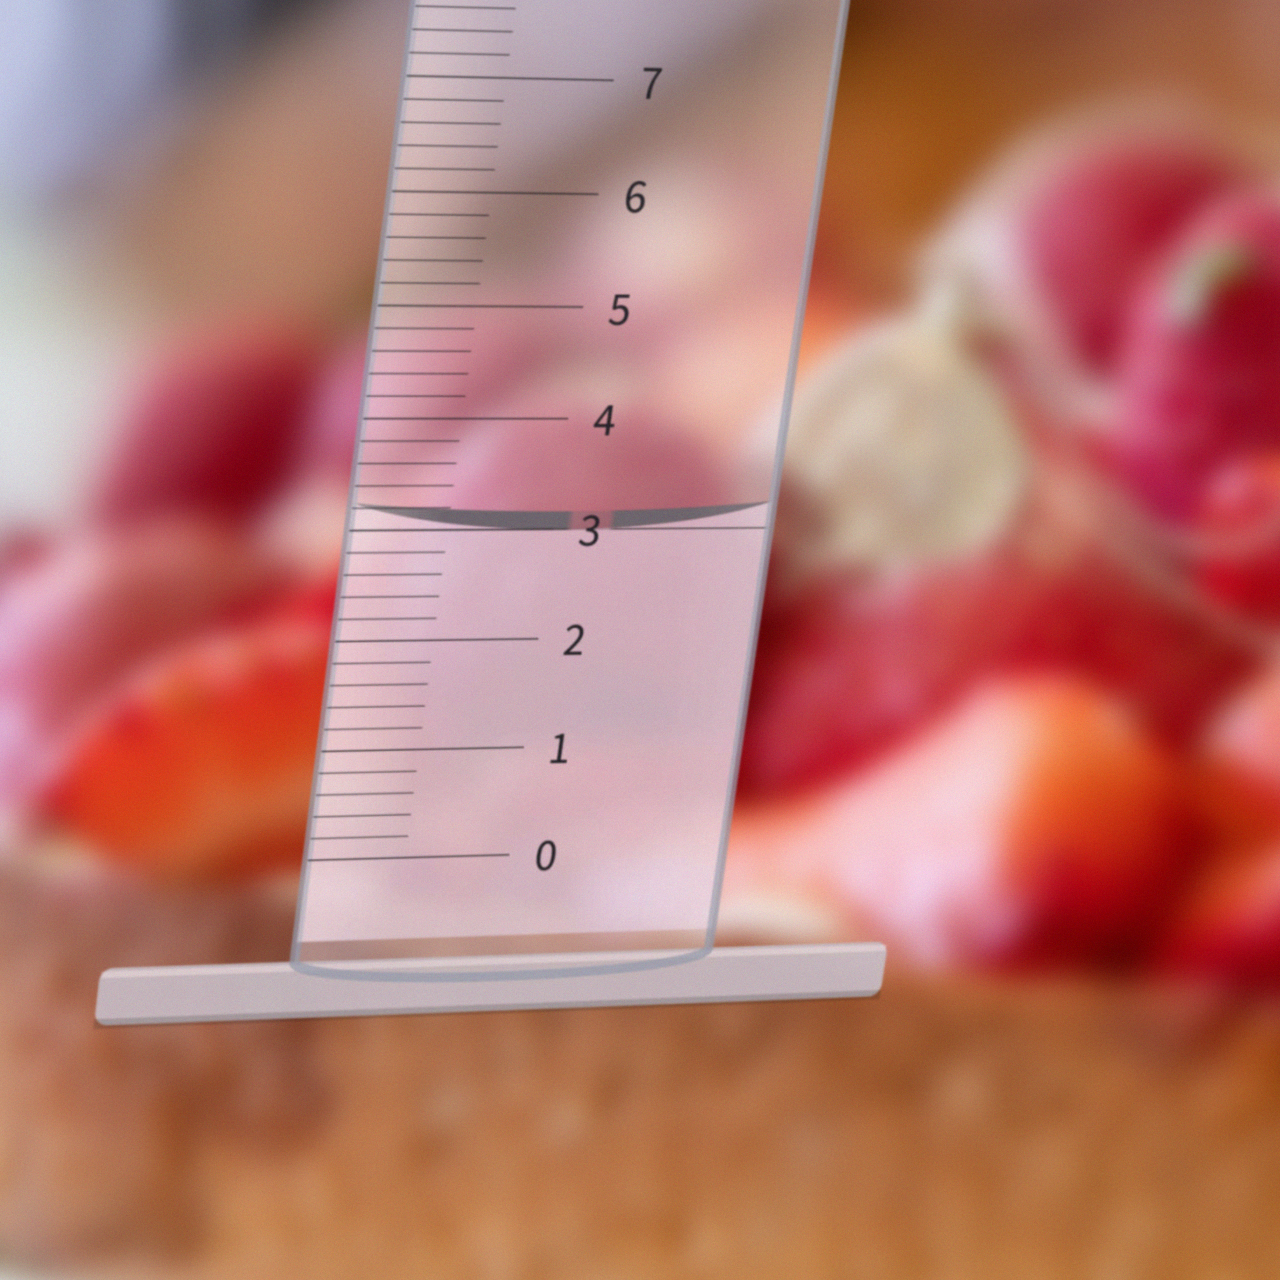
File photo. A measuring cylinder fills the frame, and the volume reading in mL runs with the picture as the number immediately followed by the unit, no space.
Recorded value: 3mL
